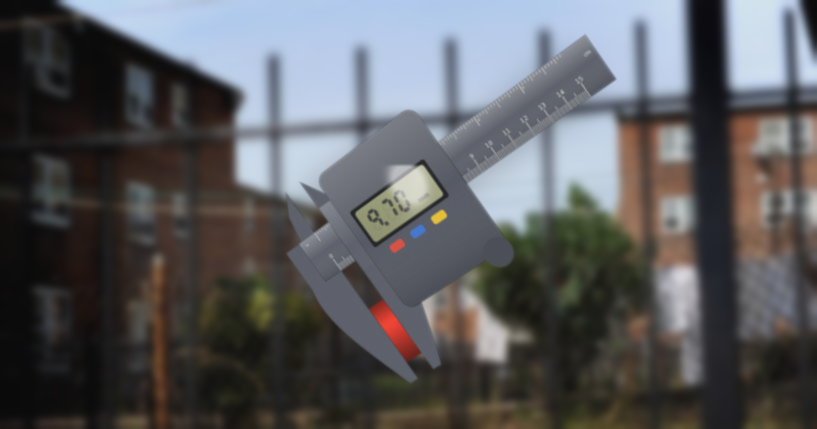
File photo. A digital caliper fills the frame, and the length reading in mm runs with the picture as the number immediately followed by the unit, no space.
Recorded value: 9.70mm
